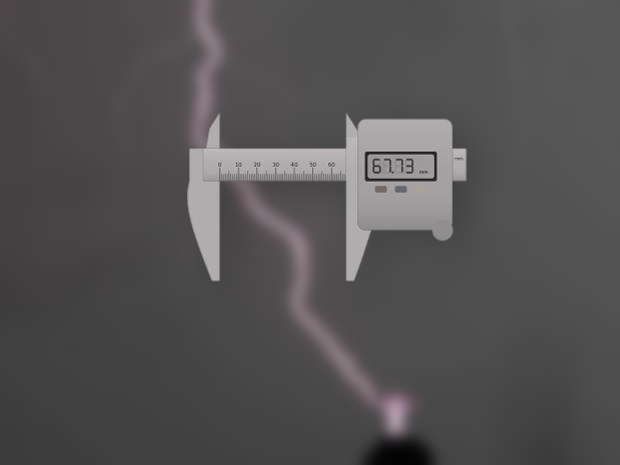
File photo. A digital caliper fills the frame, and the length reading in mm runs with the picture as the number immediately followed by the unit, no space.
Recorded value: 67.73mm
